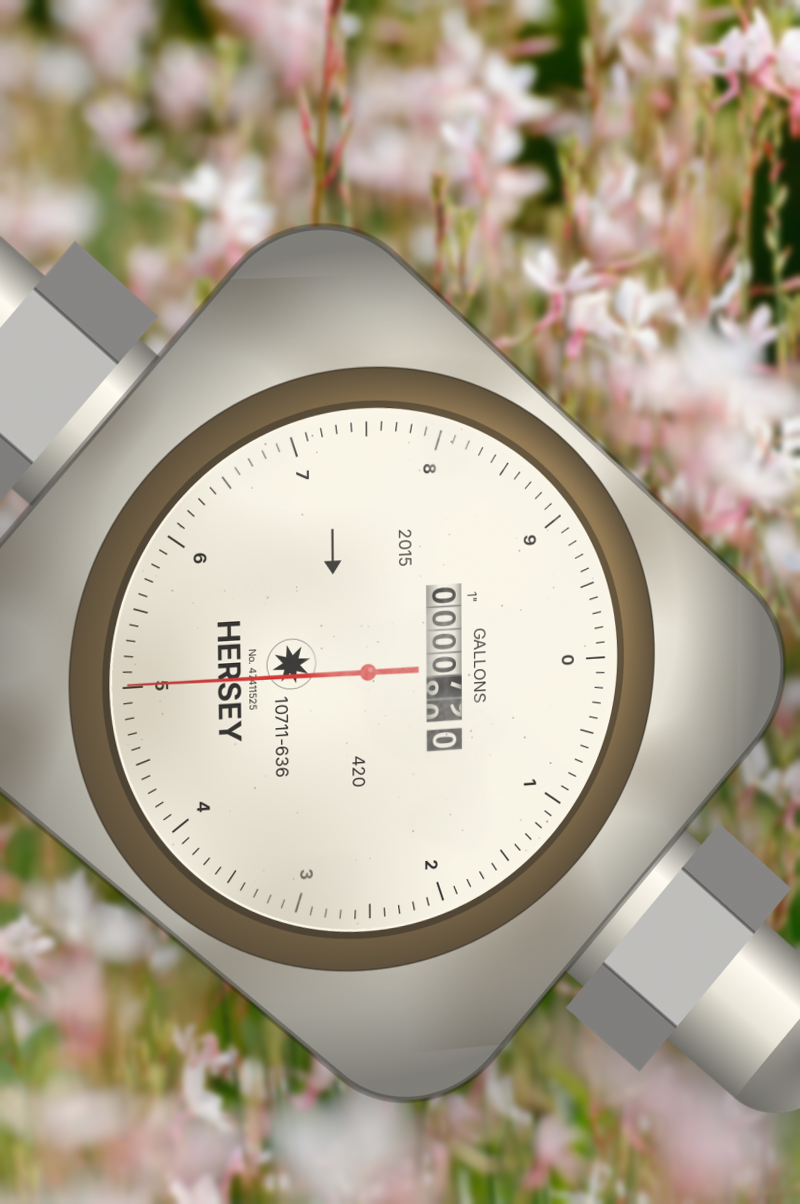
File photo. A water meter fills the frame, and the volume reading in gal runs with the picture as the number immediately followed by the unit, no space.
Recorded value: 795.0gal
